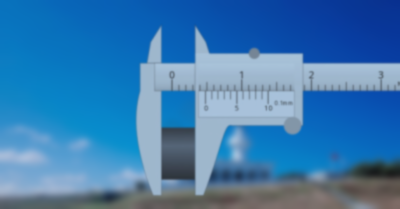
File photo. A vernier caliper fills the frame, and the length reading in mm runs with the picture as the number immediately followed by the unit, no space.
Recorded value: 4.8mm
